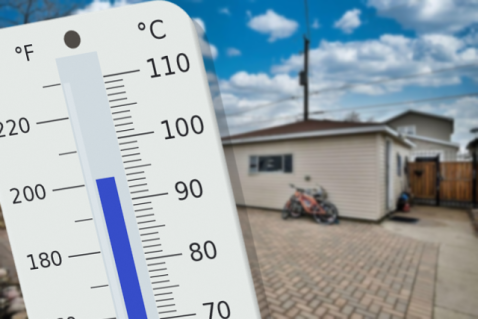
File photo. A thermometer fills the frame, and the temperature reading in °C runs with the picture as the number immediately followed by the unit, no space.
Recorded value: 94°C
